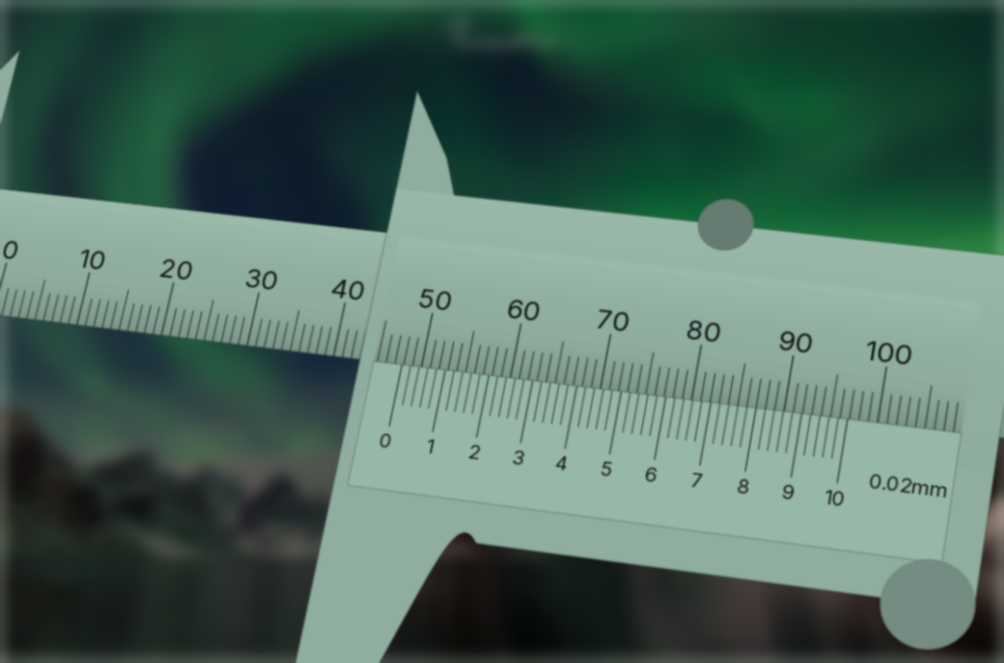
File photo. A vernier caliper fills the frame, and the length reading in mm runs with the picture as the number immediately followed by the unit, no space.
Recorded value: 47.8mm
